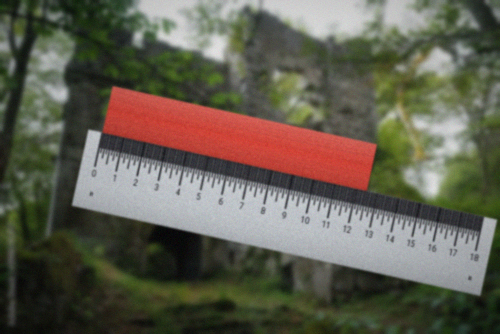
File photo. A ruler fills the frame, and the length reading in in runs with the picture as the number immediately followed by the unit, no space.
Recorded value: 12.5in
